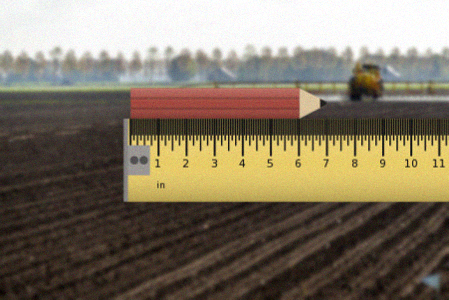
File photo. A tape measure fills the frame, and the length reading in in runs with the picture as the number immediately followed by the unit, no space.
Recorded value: 7in
